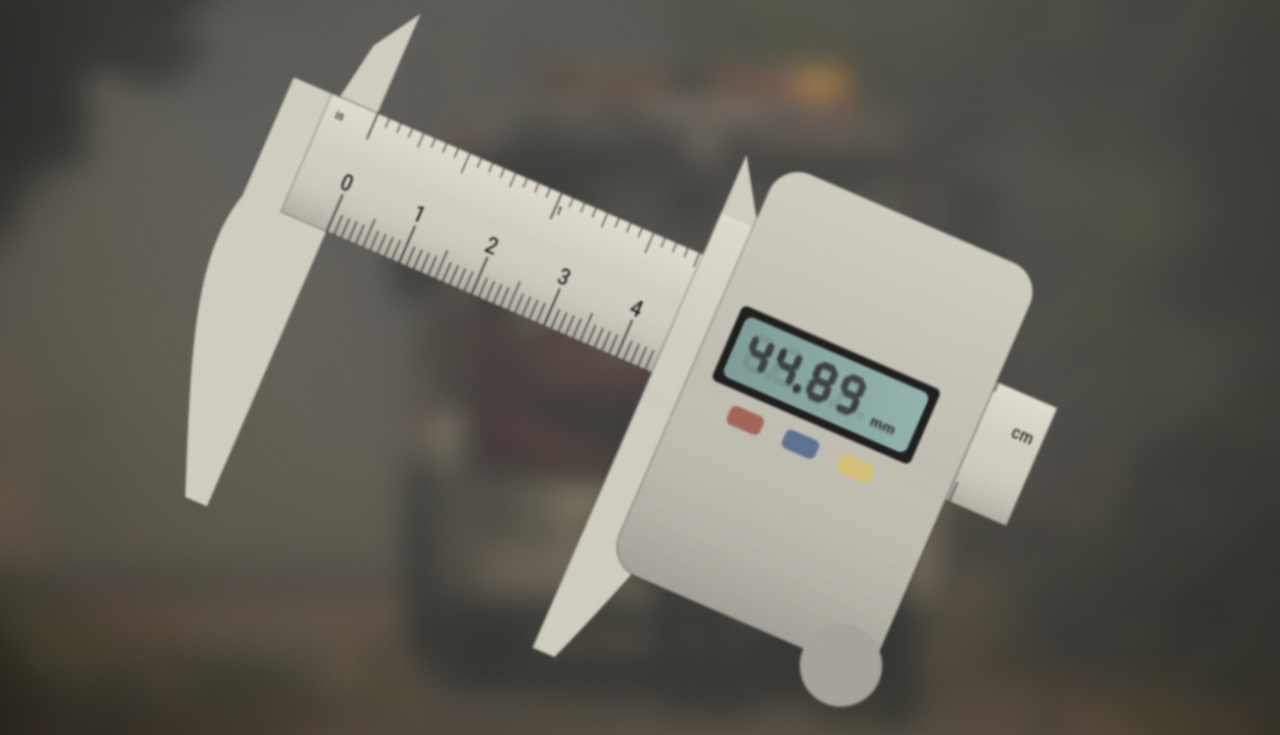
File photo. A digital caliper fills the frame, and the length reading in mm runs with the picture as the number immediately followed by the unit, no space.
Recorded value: 44.89mm
